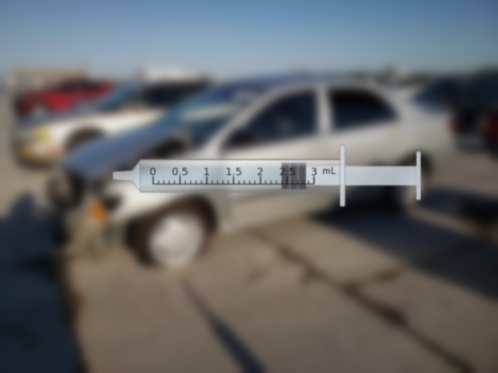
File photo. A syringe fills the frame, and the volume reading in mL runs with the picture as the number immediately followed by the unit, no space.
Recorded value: 2.4mL
